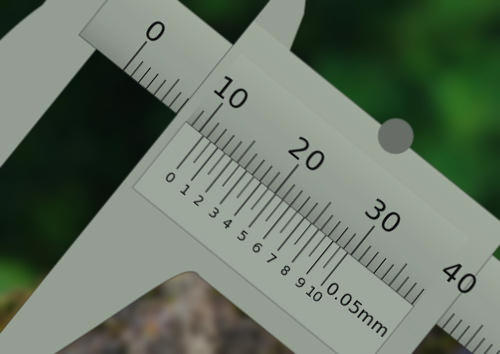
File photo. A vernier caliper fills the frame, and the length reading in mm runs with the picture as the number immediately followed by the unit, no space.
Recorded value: 10.6mm
